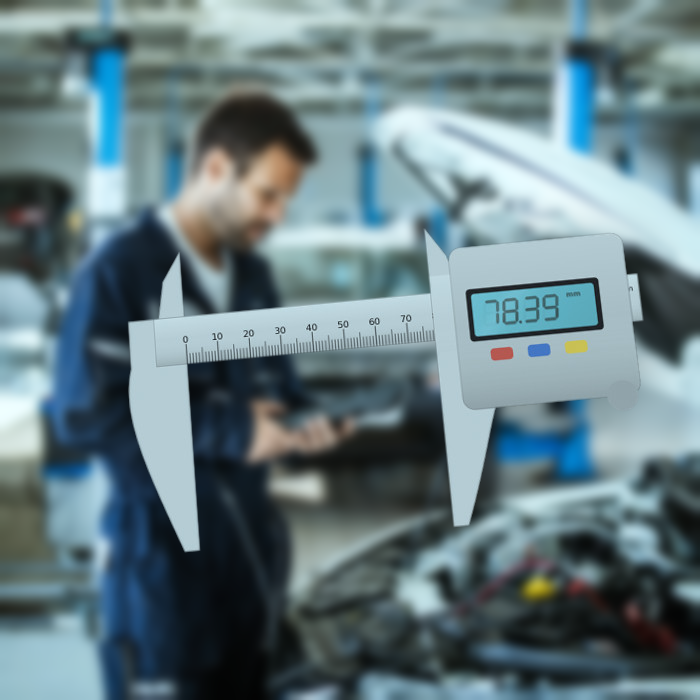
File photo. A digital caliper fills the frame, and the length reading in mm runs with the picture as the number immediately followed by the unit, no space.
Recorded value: 78.39mm
